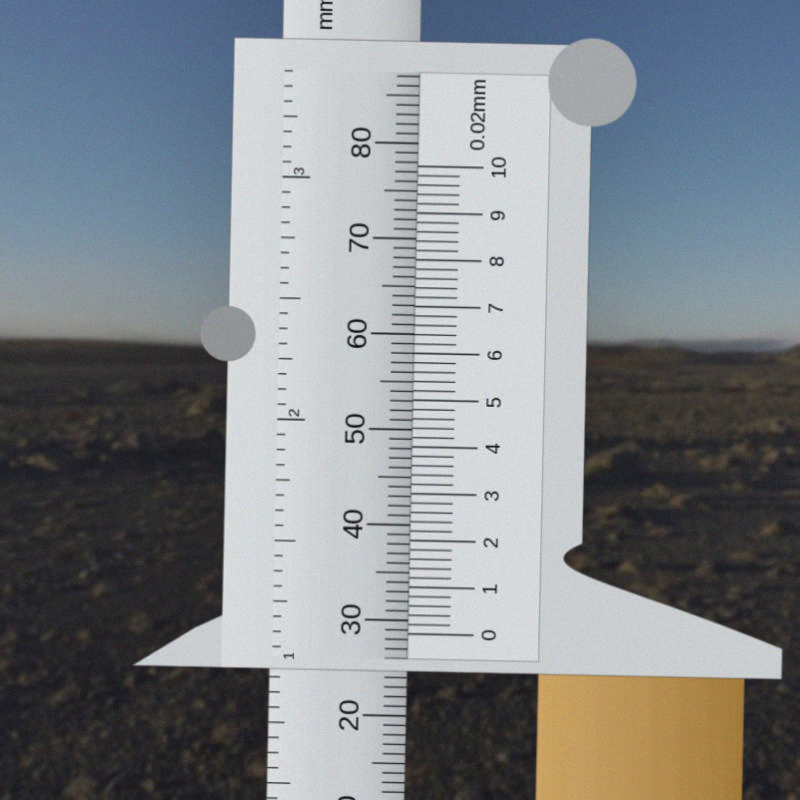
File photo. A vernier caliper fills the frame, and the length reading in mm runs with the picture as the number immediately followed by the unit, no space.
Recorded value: 28.6mm
